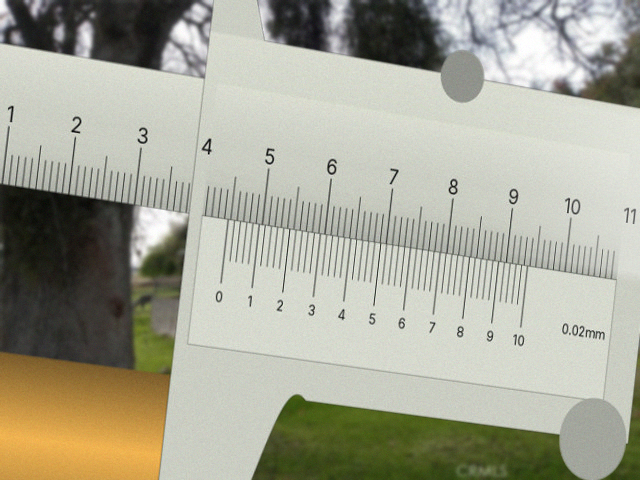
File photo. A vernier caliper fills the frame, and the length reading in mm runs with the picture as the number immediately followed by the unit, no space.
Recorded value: 44.6mm
